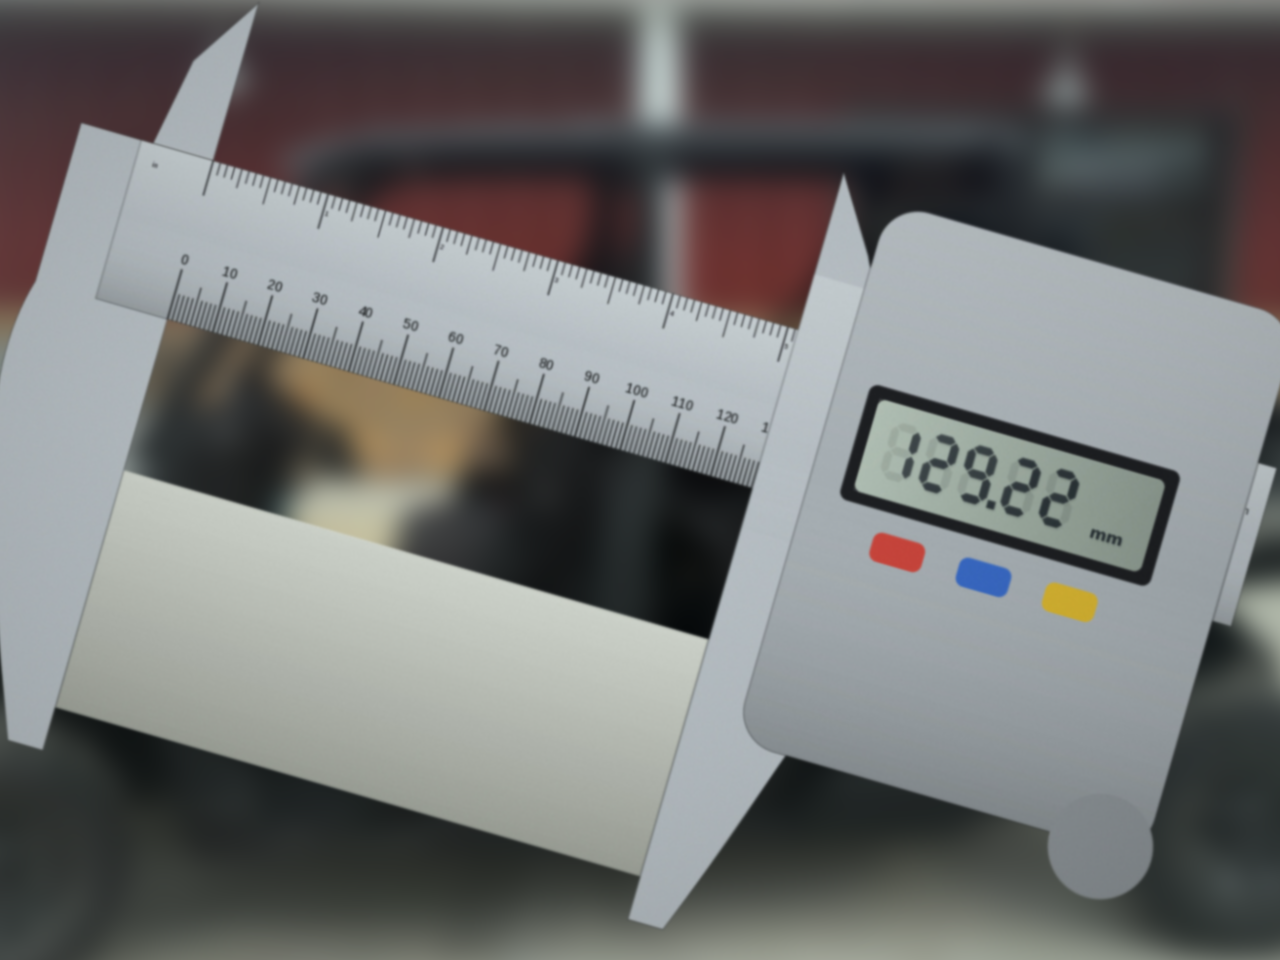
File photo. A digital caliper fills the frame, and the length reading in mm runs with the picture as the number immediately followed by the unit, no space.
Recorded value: 129.22mm
